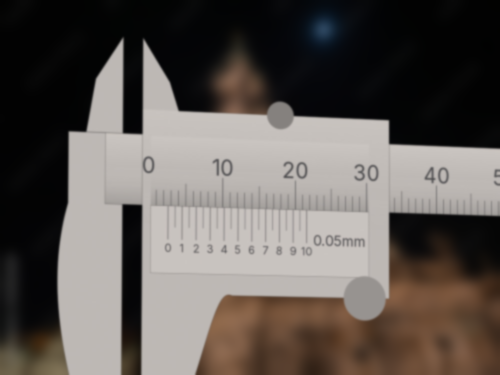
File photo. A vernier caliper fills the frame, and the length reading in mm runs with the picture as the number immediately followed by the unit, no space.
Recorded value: 2.6mm
